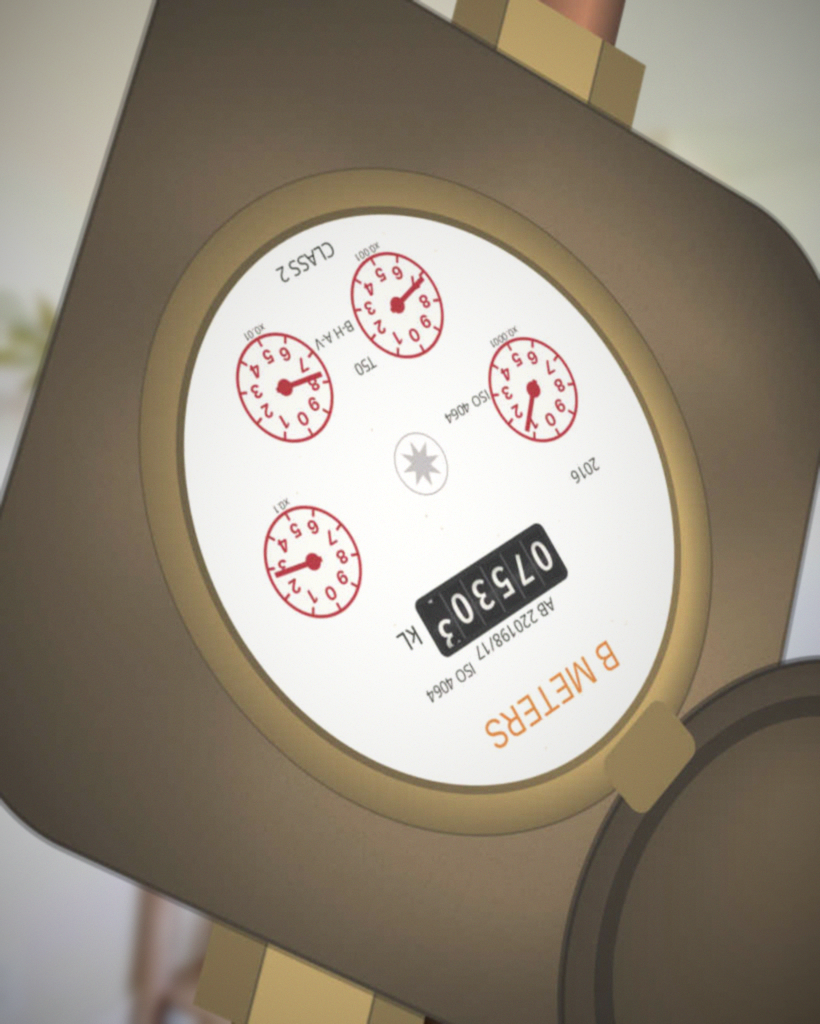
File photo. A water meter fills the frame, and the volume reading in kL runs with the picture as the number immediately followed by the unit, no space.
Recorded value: 75303.2771kL
